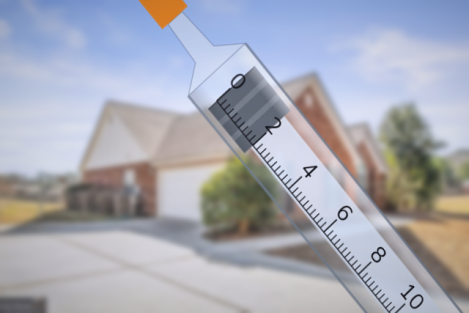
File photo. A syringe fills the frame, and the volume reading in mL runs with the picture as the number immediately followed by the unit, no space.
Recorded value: 0mL
